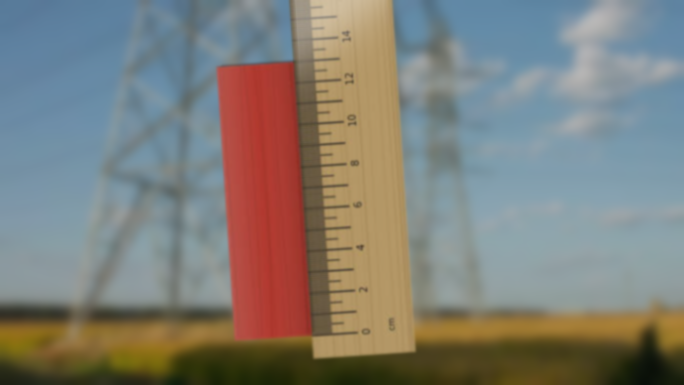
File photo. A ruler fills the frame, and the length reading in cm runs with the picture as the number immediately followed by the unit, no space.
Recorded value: 13cm
